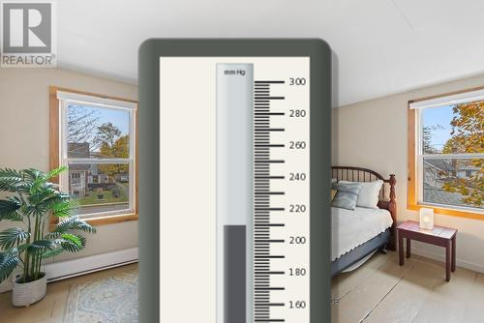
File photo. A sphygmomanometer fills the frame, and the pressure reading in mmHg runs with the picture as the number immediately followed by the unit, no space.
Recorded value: 210mmHg
